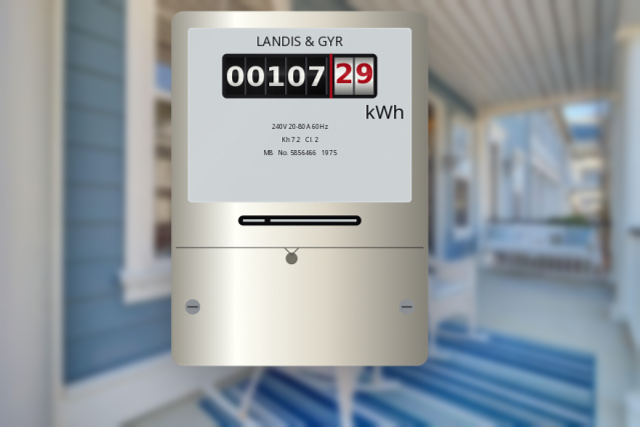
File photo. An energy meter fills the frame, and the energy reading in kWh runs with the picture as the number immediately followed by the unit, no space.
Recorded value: 107.29kWh
